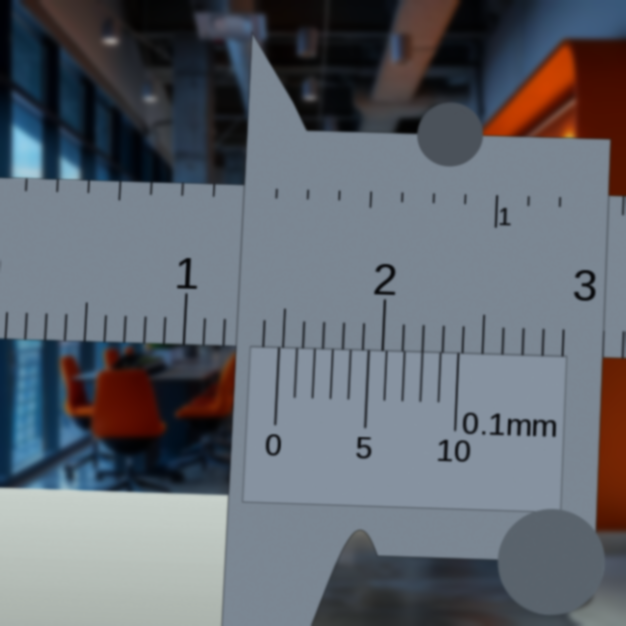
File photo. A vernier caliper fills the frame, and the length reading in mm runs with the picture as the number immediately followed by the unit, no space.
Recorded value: 14.8mm
